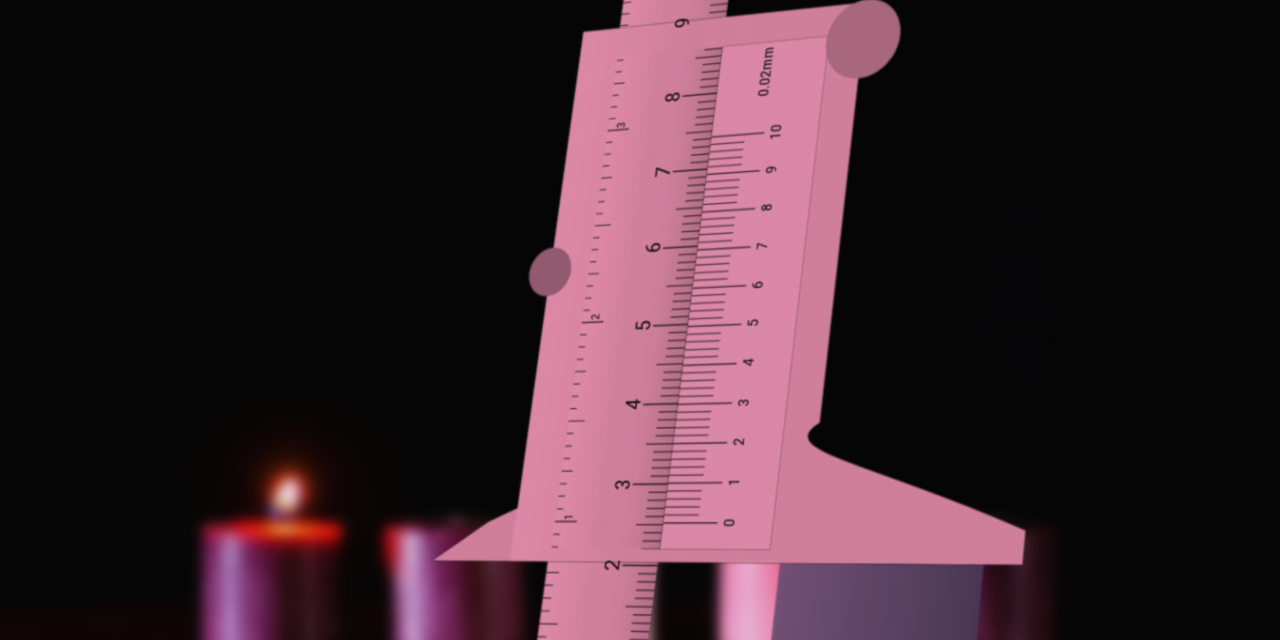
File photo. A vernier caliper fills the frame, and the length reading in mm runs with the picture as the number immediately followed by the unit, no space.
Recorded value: 25.2mm
